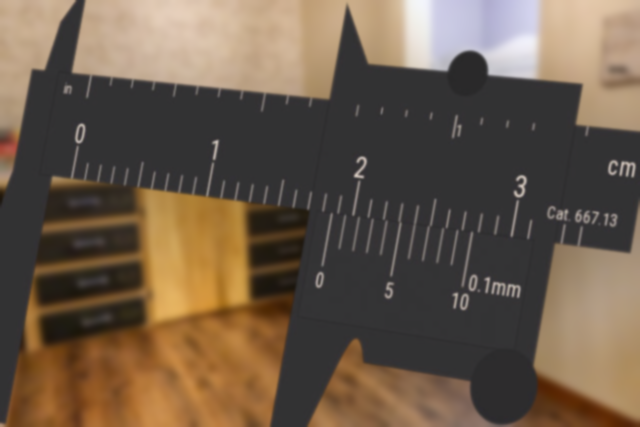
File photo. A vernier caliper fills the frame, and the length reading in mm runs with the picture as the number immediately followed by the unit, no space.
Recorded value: 18.6mm
